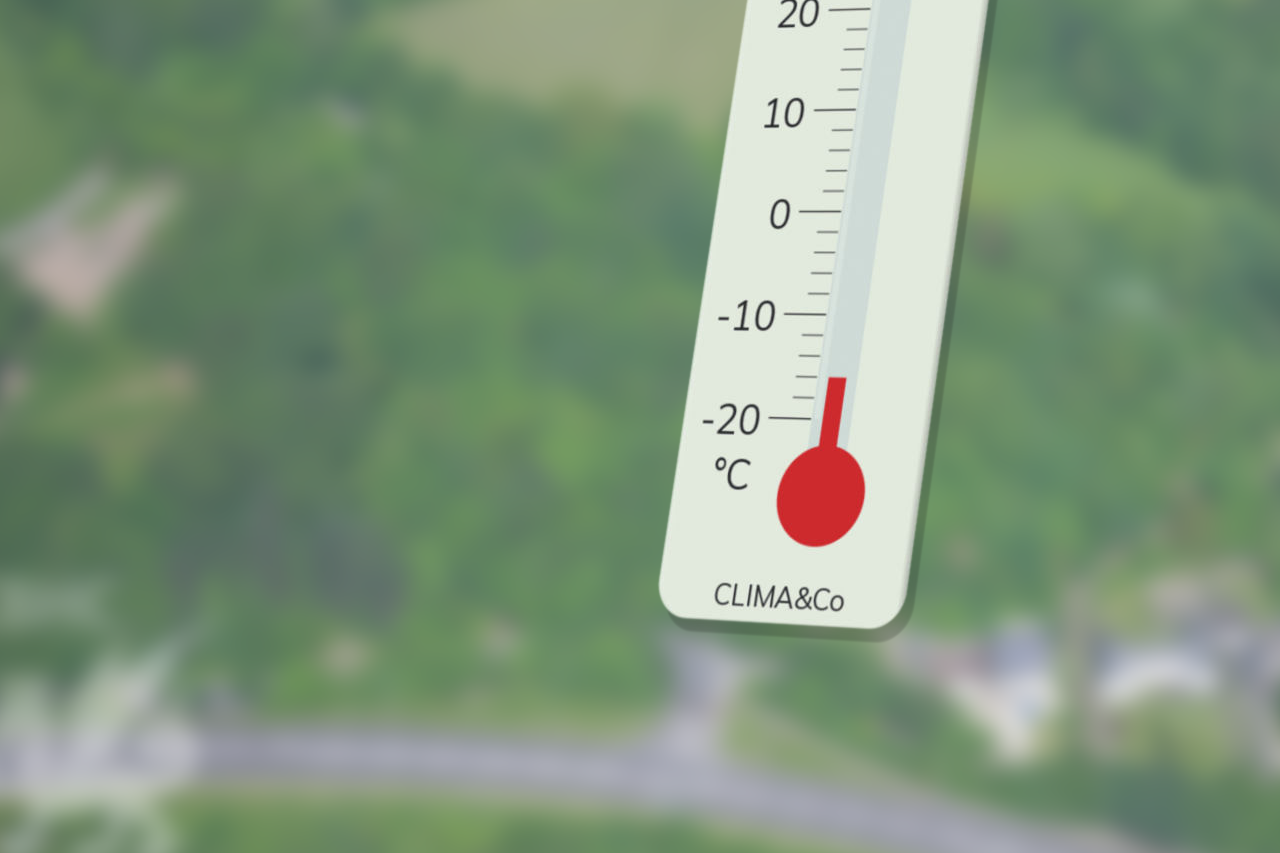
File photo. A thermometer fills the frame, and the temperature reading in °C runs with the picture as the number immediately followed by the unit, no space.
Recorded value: -16°C
